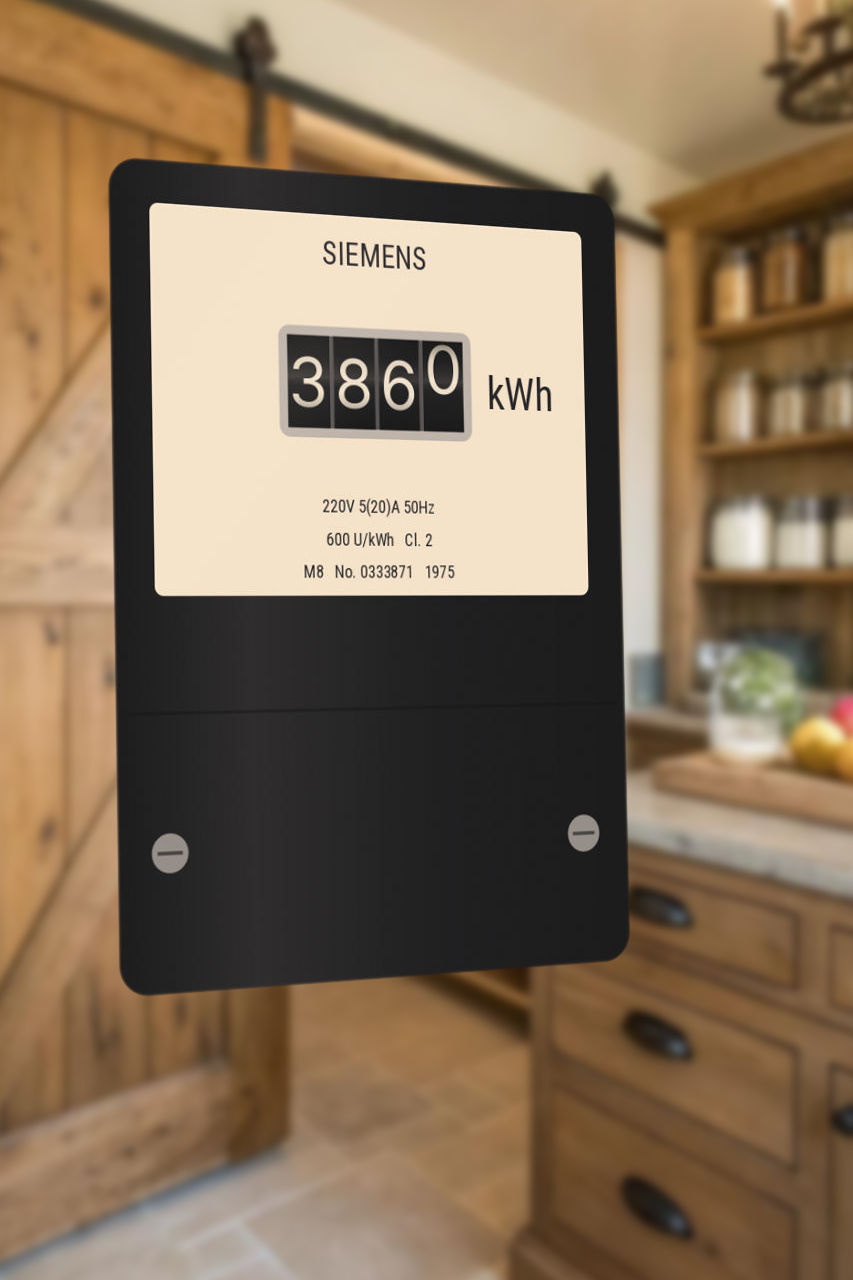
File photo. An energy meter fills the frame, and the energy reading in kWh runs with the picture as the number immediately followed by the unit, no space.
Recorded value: 3860kWh
